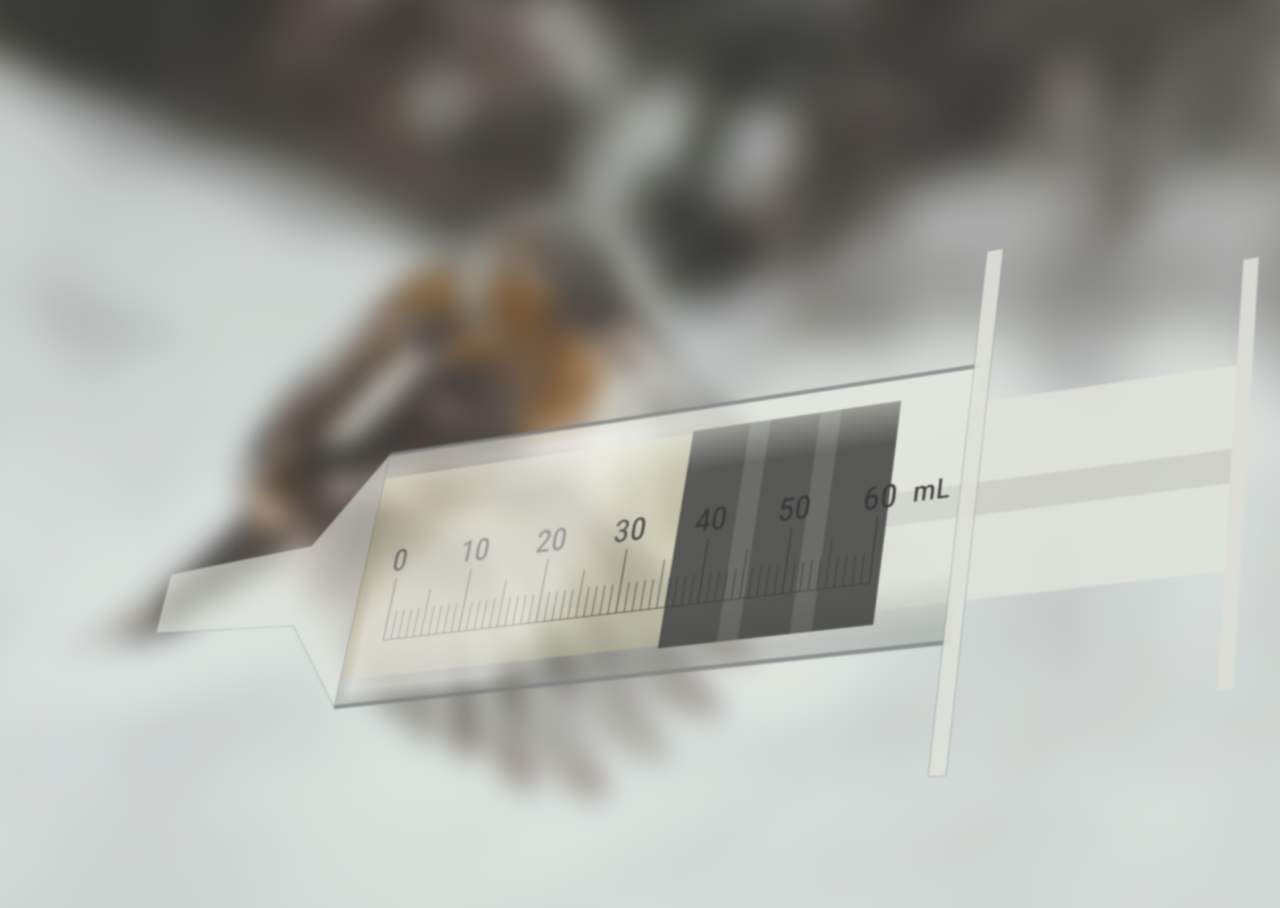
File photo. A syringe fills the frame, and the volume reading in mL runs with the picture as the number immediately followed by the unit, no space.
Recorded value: 36mL
